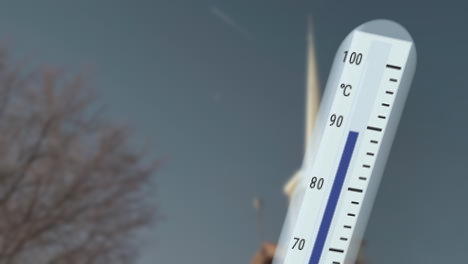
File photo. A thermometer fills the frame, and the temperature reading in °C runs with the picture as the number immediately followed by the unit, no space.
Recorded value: 89°C
